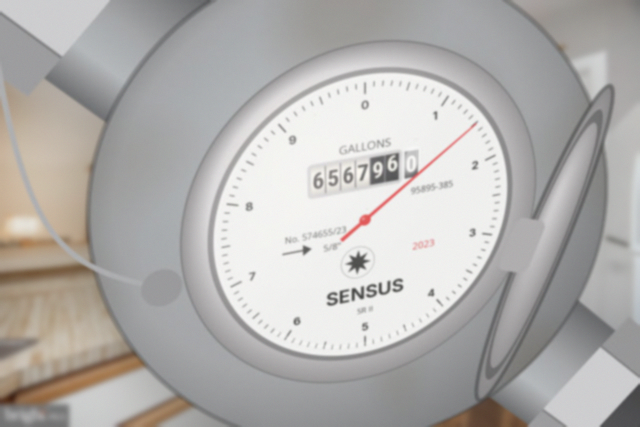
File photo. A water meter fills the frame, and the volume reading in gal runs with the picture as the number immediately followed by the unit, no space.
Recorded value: 6567961.5gal
